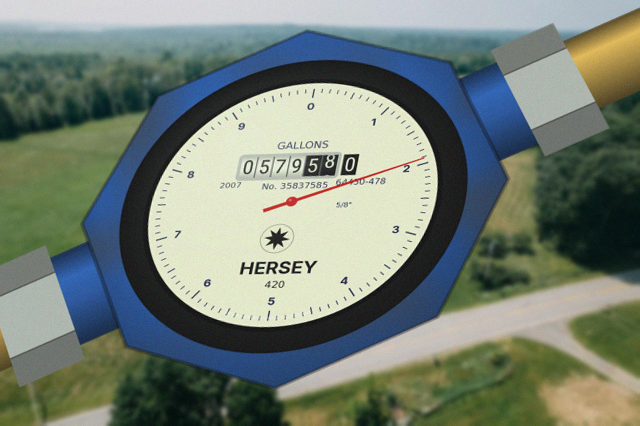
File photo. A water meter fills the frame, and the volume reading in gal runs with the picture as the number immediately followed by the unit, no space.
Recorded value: 579581.9gal
